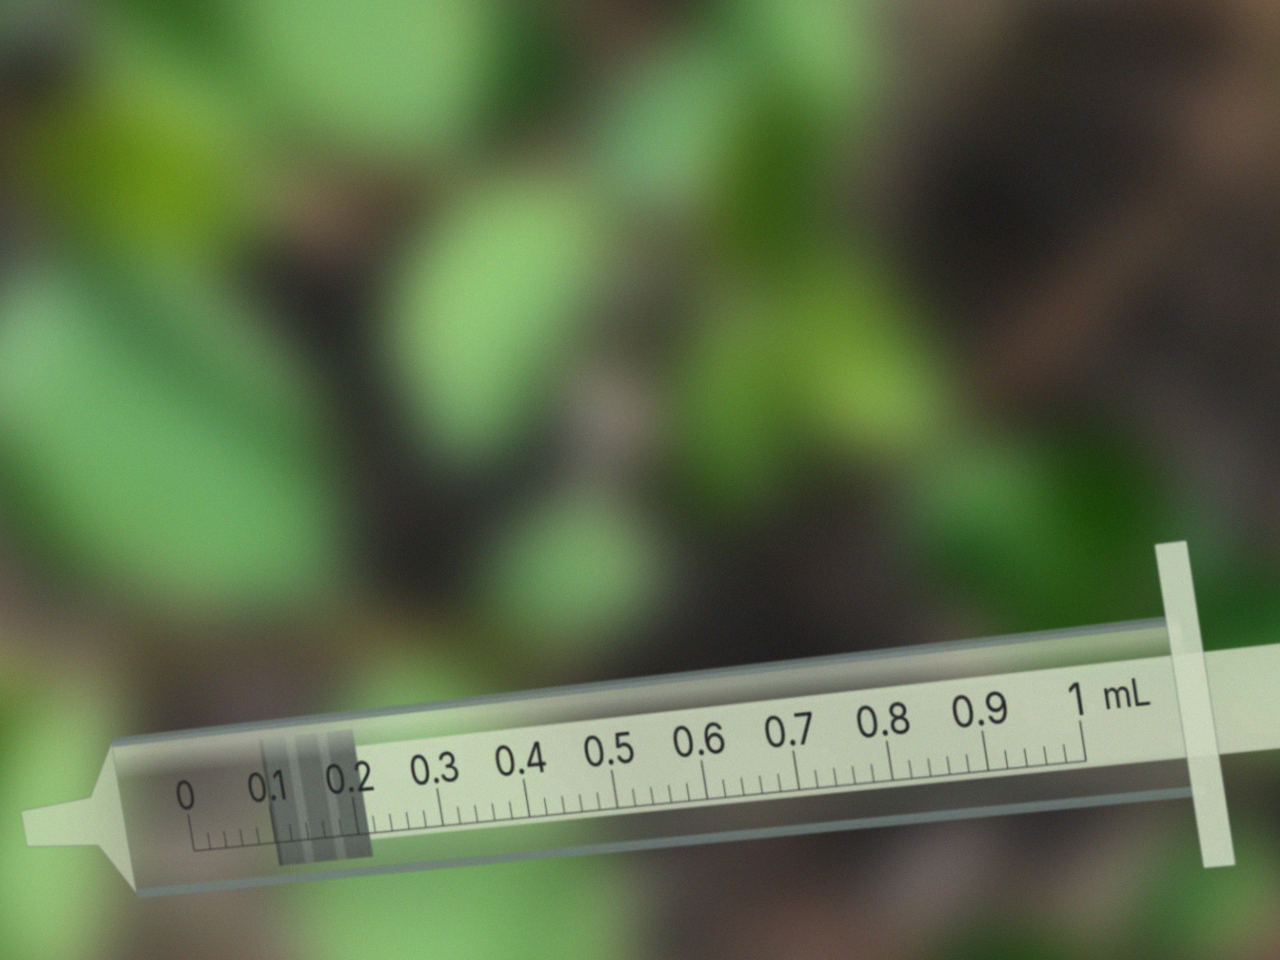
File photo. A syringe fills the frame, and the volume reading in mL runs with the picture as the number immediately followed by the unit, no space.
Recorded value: 0.1mL
